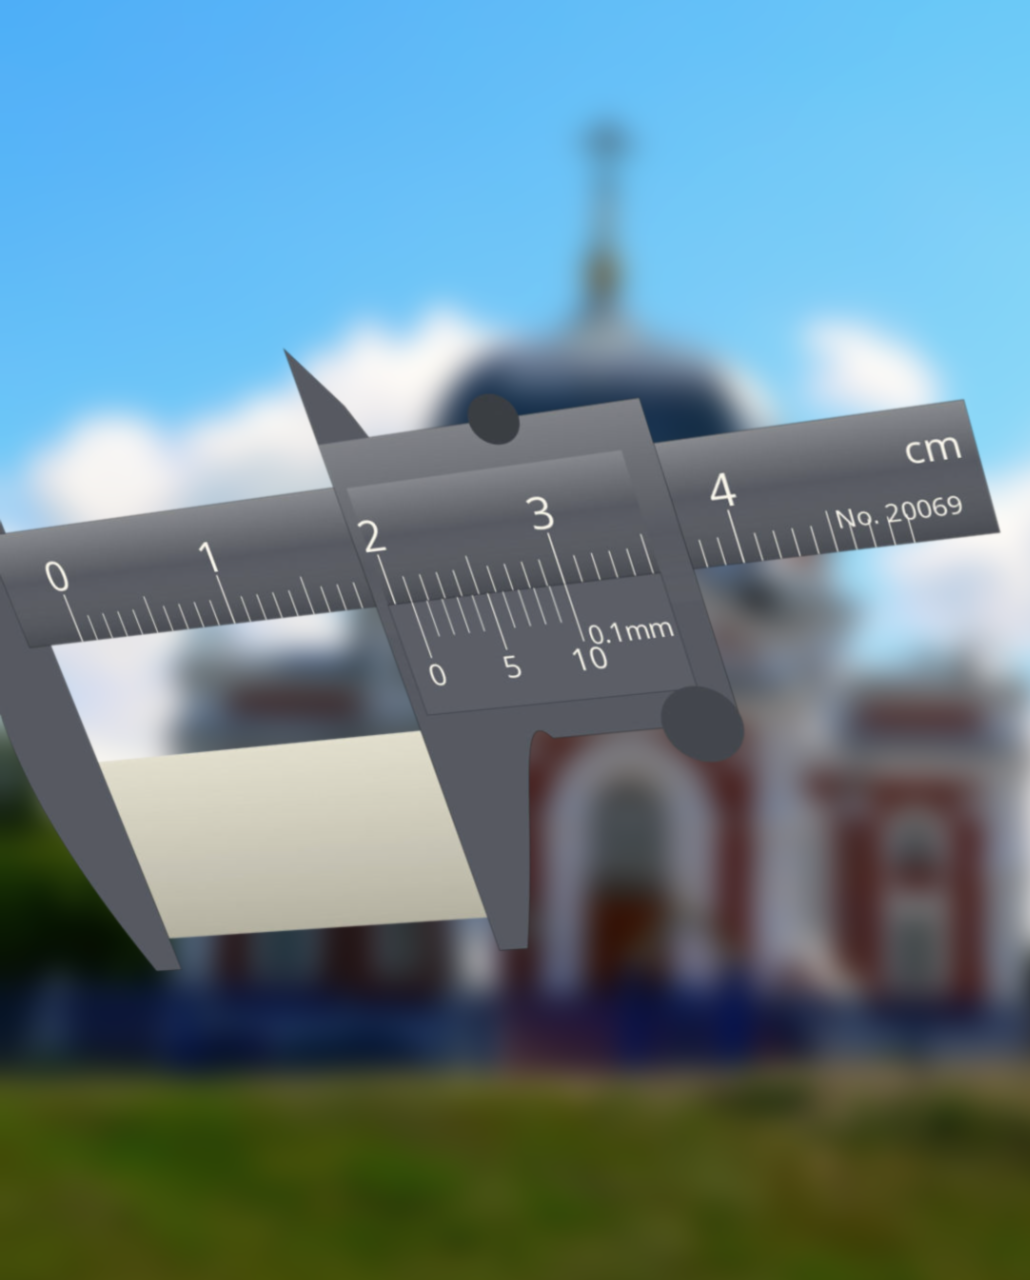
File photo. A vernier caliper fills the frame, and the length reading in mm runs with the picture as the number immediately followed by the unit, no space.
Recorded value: 21.0mm
